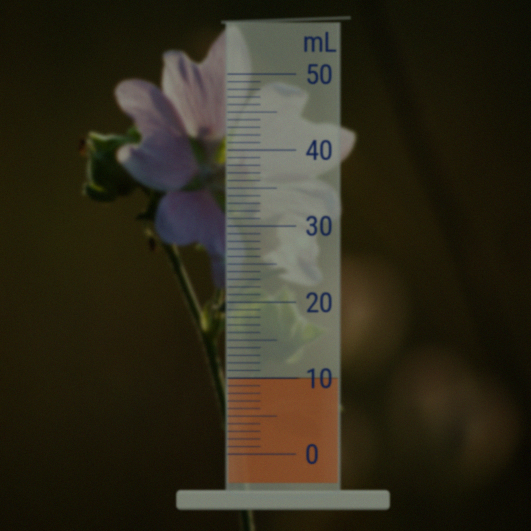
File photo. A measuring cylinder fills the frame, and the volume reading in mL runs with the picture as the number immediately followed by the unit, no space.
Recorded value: 10mL
